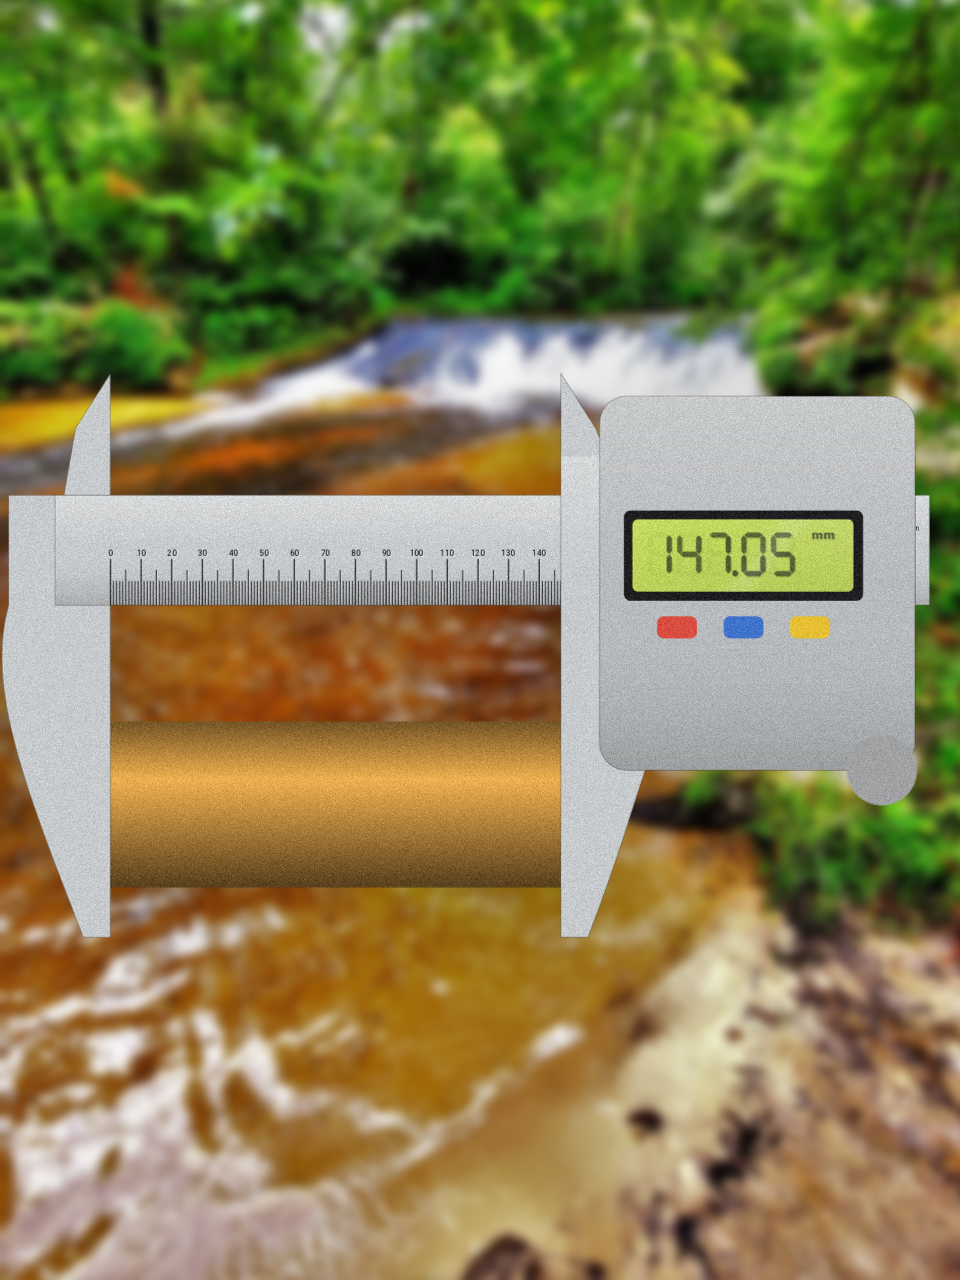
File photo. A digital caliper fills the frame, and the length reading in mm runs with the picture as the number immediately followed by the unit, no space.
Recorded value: 147.05mm
